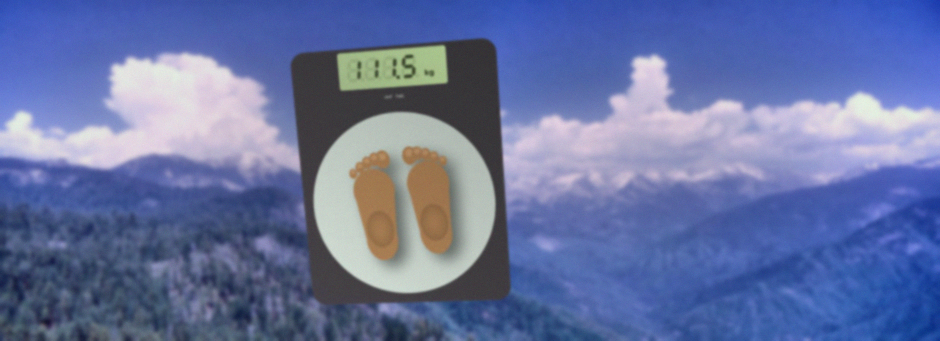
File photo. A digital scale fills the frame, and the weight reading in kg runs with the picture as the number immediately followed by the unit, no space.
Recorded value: 111.5kg
